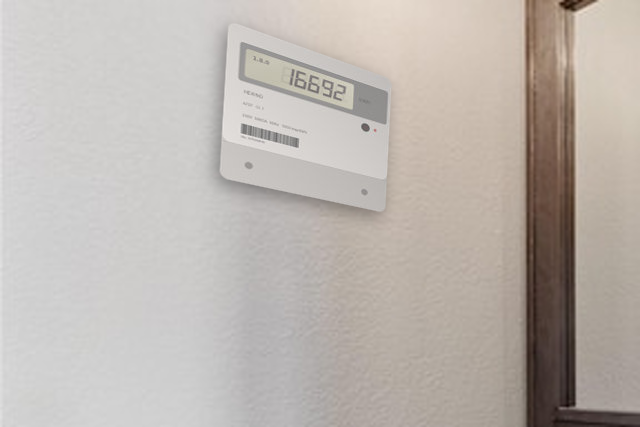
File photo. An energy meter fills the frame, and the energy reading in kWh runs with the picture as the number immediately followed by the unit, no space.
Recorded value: 16692kWh
